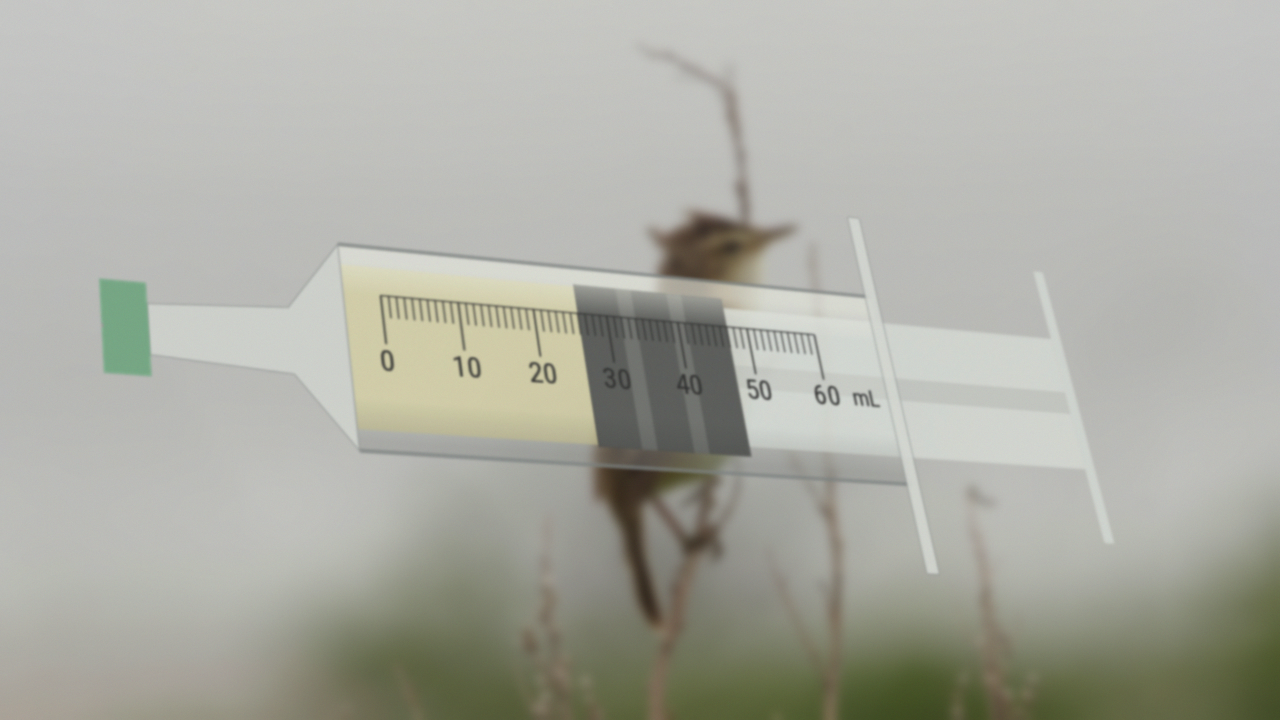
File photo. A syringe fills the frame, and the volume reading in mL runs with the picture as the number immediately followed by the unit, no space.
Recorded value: 26mL
